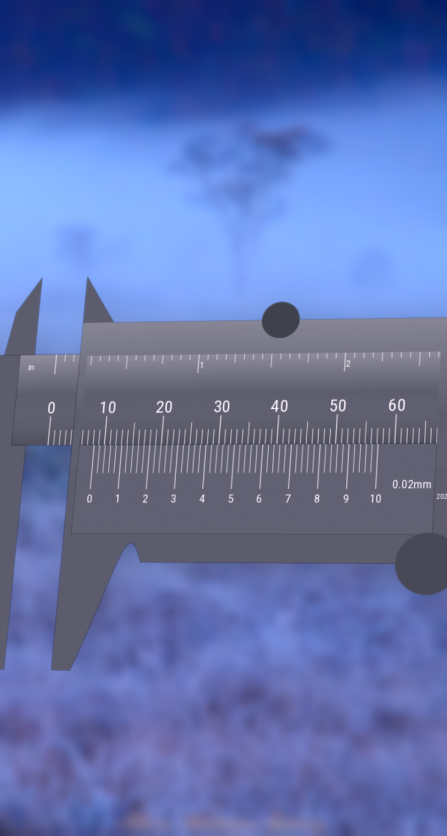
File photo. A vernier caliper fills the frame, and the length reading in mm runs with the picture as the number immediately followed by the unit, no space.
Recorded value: 8.2mm
